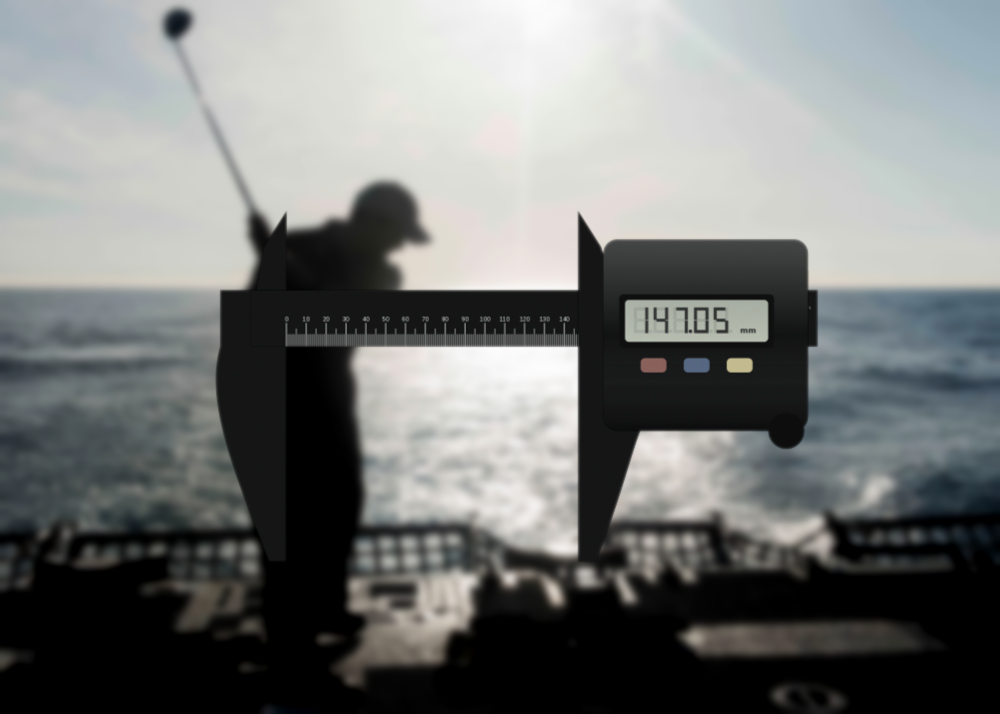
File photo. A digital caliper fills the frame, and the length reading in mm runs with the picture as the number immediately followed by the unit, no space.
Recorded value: 147.05mm
